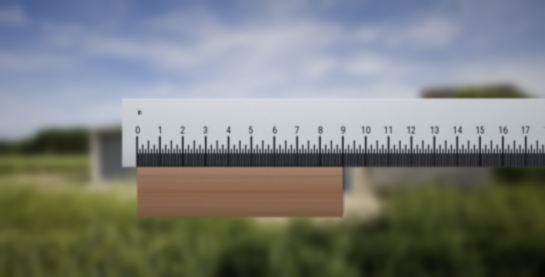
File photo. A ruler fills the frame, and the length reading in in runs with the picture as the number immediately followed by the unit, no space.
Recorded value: 9in
